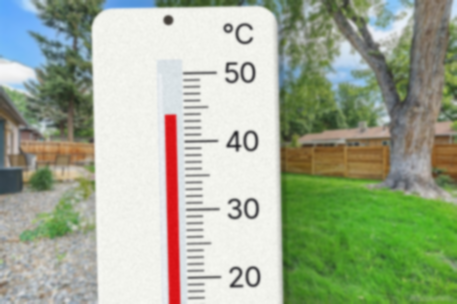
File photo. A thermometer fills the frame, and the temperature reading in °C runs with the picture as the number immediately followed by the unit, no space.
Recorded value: 44°C
